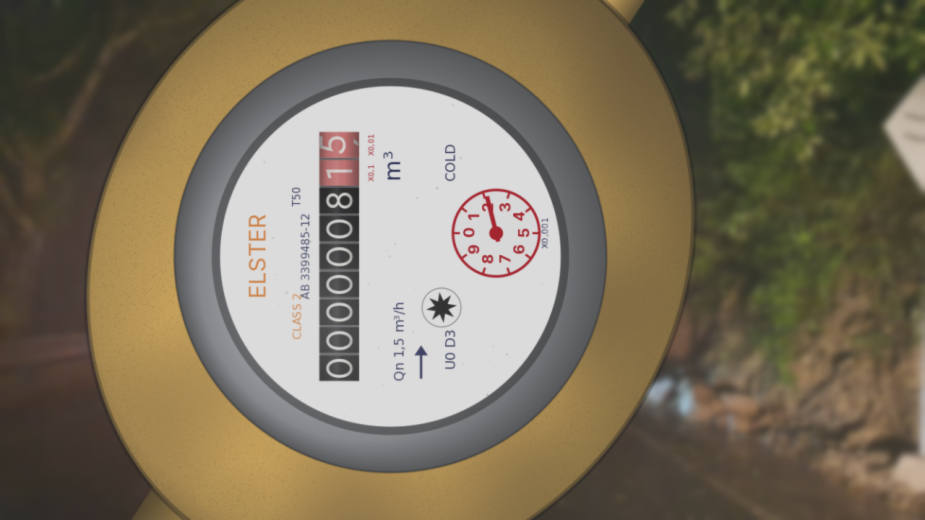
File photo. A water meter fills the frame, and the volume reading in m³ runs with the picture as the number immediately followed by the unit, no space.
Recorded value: 8.152m³
